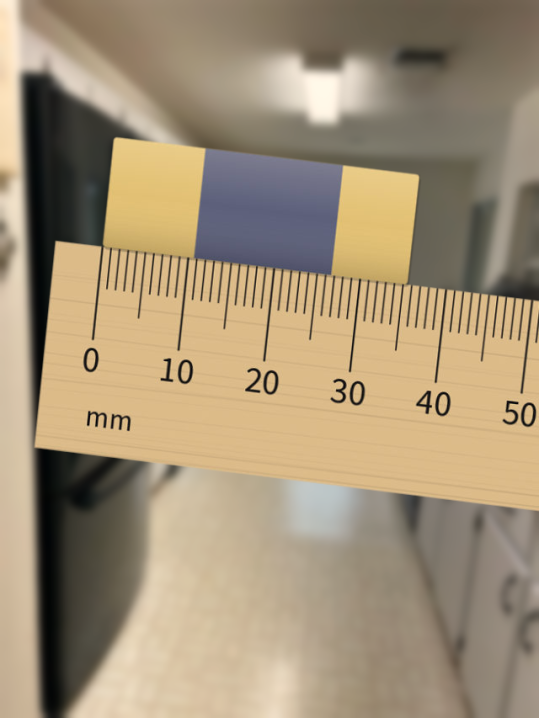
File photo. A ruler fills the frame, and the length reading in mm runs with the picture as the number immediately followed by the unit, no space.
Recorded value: 35.5mm
